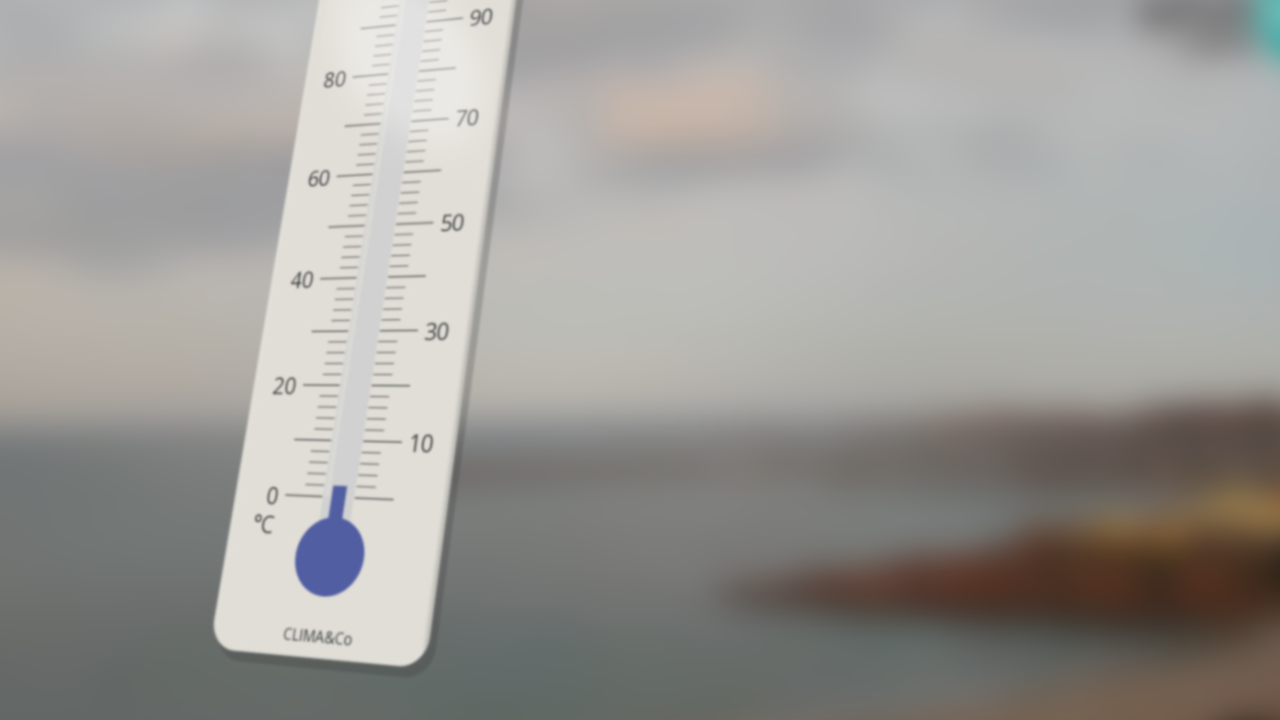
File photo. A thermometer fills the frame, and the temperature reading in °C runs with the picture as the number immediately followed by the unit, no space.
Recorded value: 2°C
